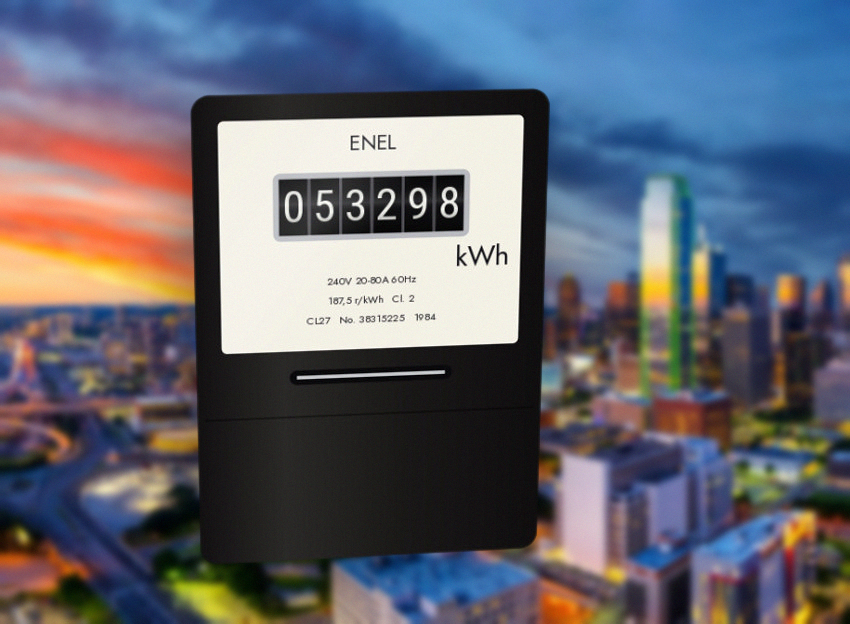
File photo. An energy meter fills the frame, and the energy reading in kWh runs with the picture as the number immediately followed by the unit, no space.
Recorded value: 53298kWh
